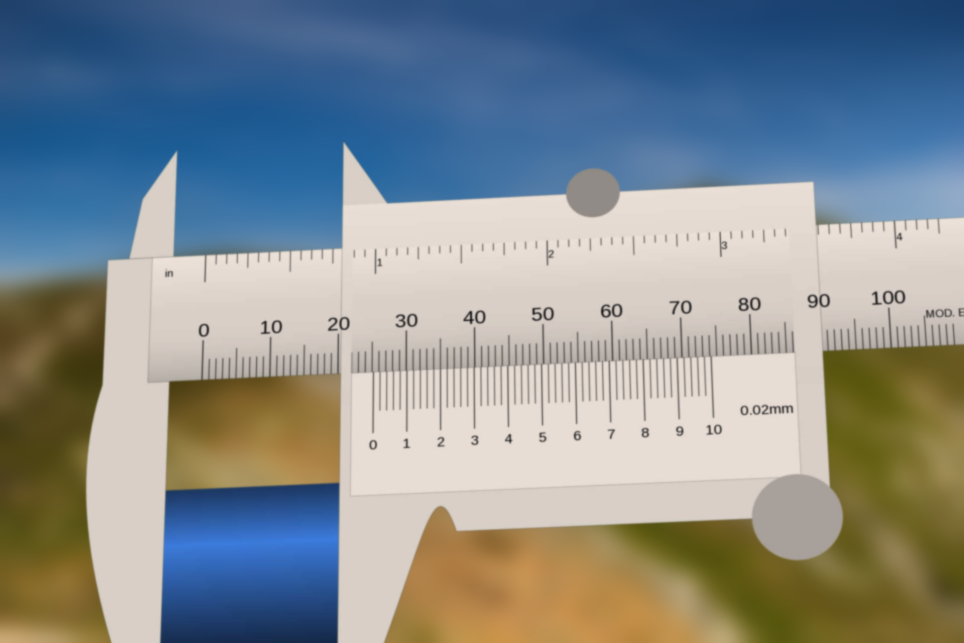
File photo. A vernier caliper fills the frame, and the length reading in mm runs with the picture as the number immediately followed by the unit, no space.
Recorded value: 25.2mm
